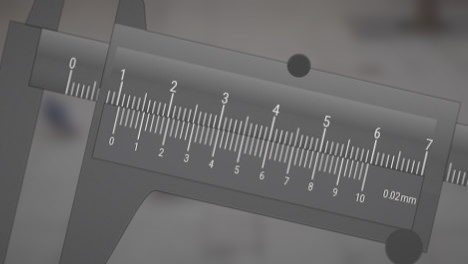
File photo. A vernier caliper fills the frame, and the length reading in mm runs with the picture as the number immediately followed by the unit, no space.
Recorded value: 10.5mm
